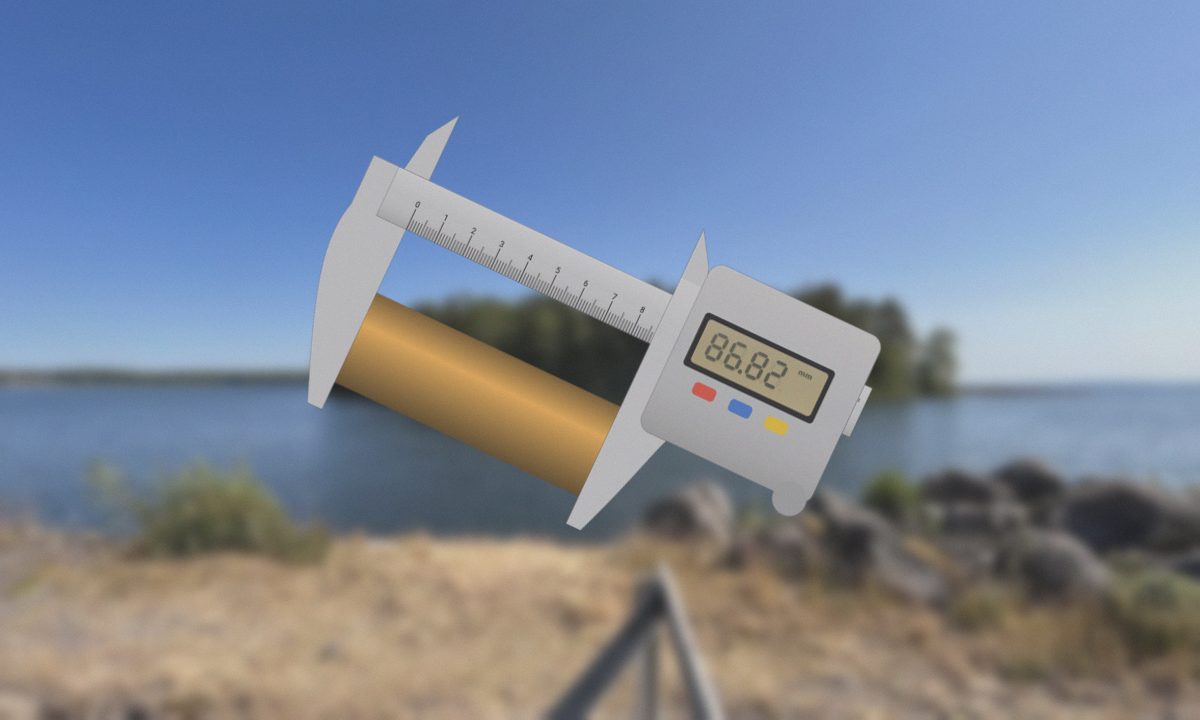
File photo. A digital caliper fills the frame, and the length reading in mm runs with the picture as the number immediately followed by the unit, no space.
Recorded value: 86.82mm
